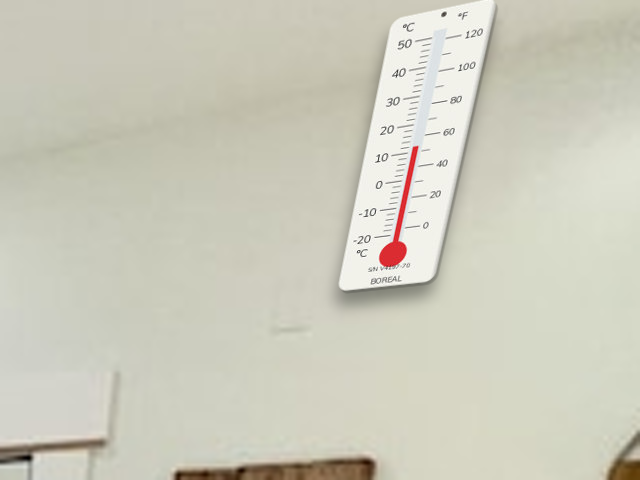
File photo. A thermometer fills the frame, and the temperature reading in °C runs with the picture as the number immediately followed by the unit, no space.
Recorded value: 12°C
